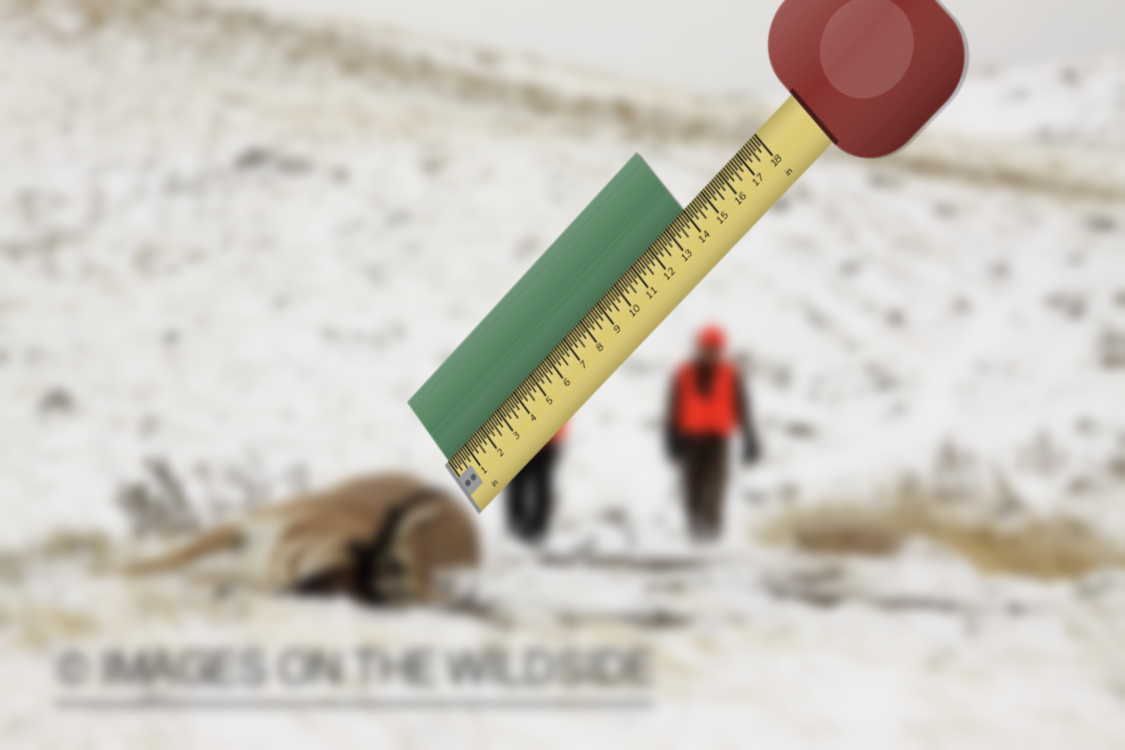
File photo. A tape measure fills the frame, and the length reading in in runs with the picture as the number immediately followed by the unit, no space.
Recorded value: 14in
